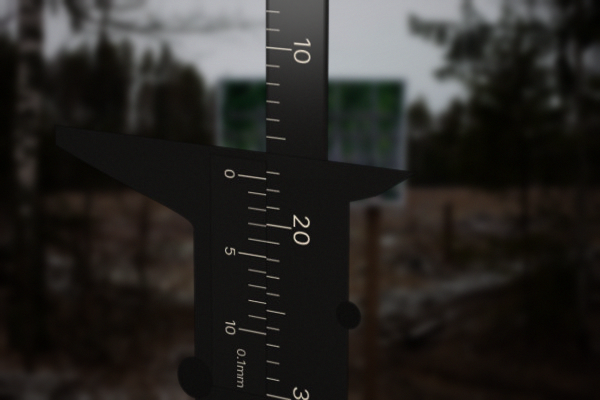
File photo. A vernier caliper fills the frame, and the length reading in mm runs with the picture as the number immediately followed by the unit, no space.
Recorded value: 17.4mm
